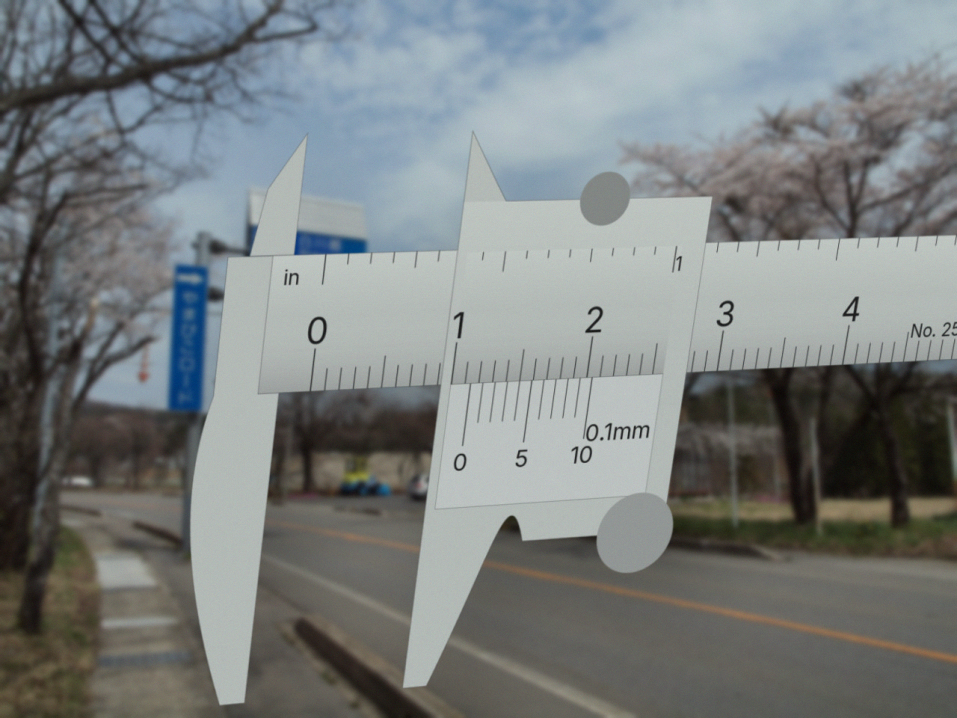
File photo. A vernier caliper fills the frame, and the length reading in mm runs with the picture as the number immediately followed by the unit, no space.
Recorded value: 11.4mm
